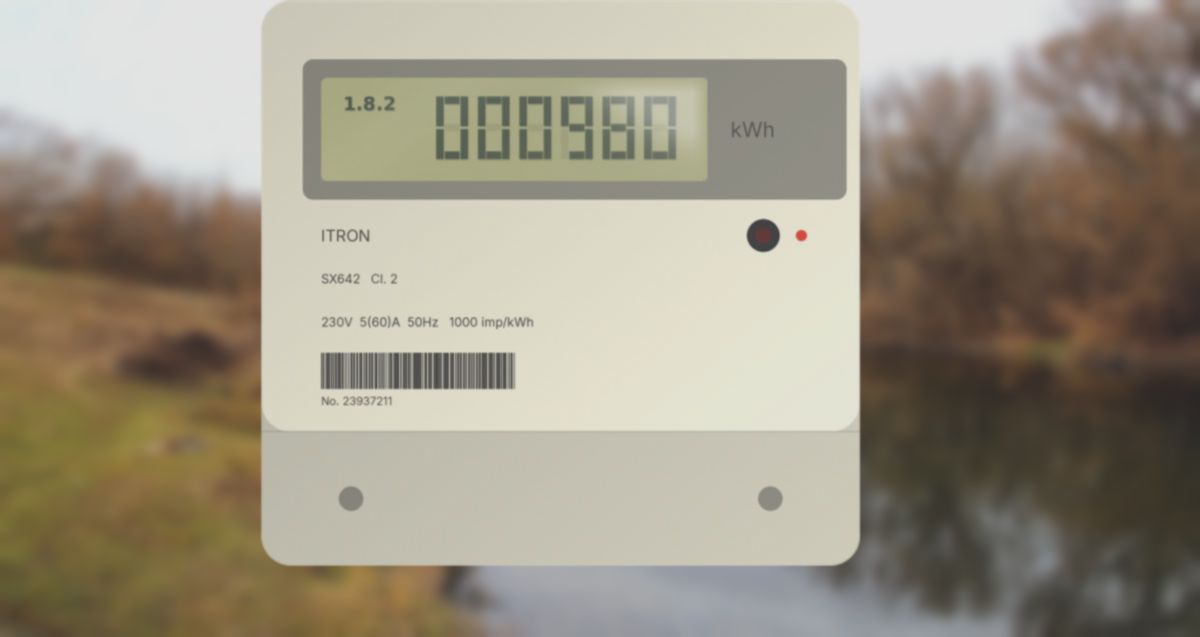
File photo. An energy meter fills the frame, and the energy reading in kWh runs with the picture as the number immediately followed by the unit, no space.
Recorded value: 980kWh
